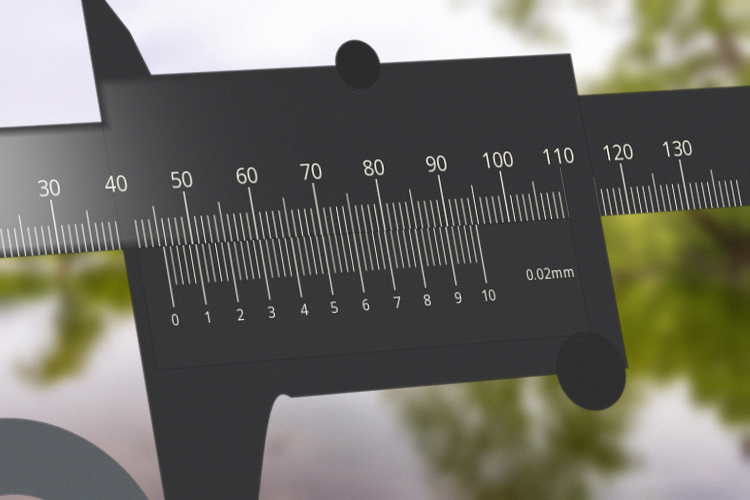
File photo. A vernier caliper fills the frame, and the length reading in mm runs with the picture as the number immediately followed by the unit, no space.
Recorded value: 45.6mm
